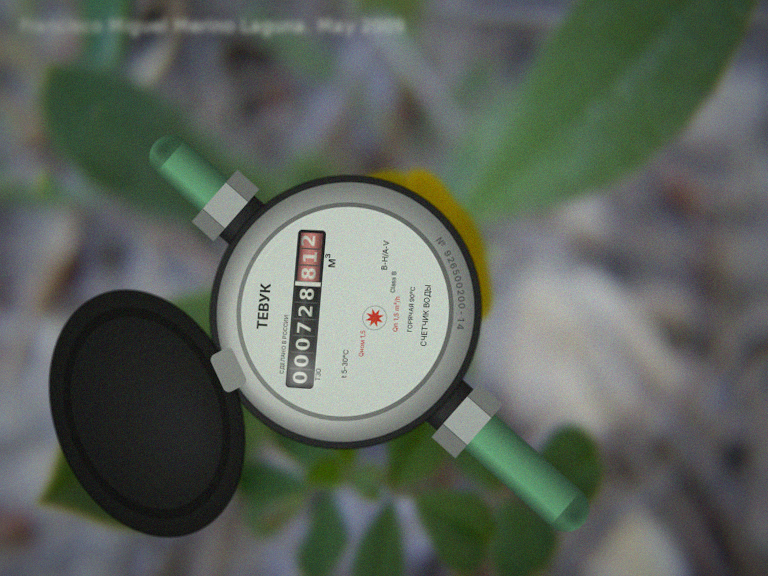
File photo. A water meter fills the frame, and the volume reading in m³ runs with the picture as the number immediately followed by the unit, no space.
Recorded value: 728.812m³
